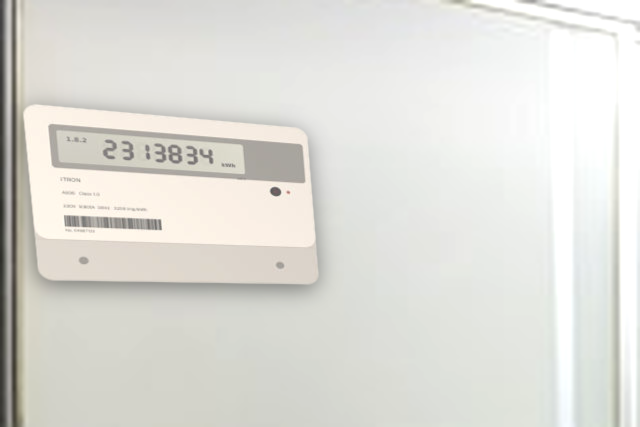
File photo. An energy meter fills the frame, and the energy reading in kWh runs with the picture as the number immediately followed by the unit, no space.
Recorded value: 2313834kWh
